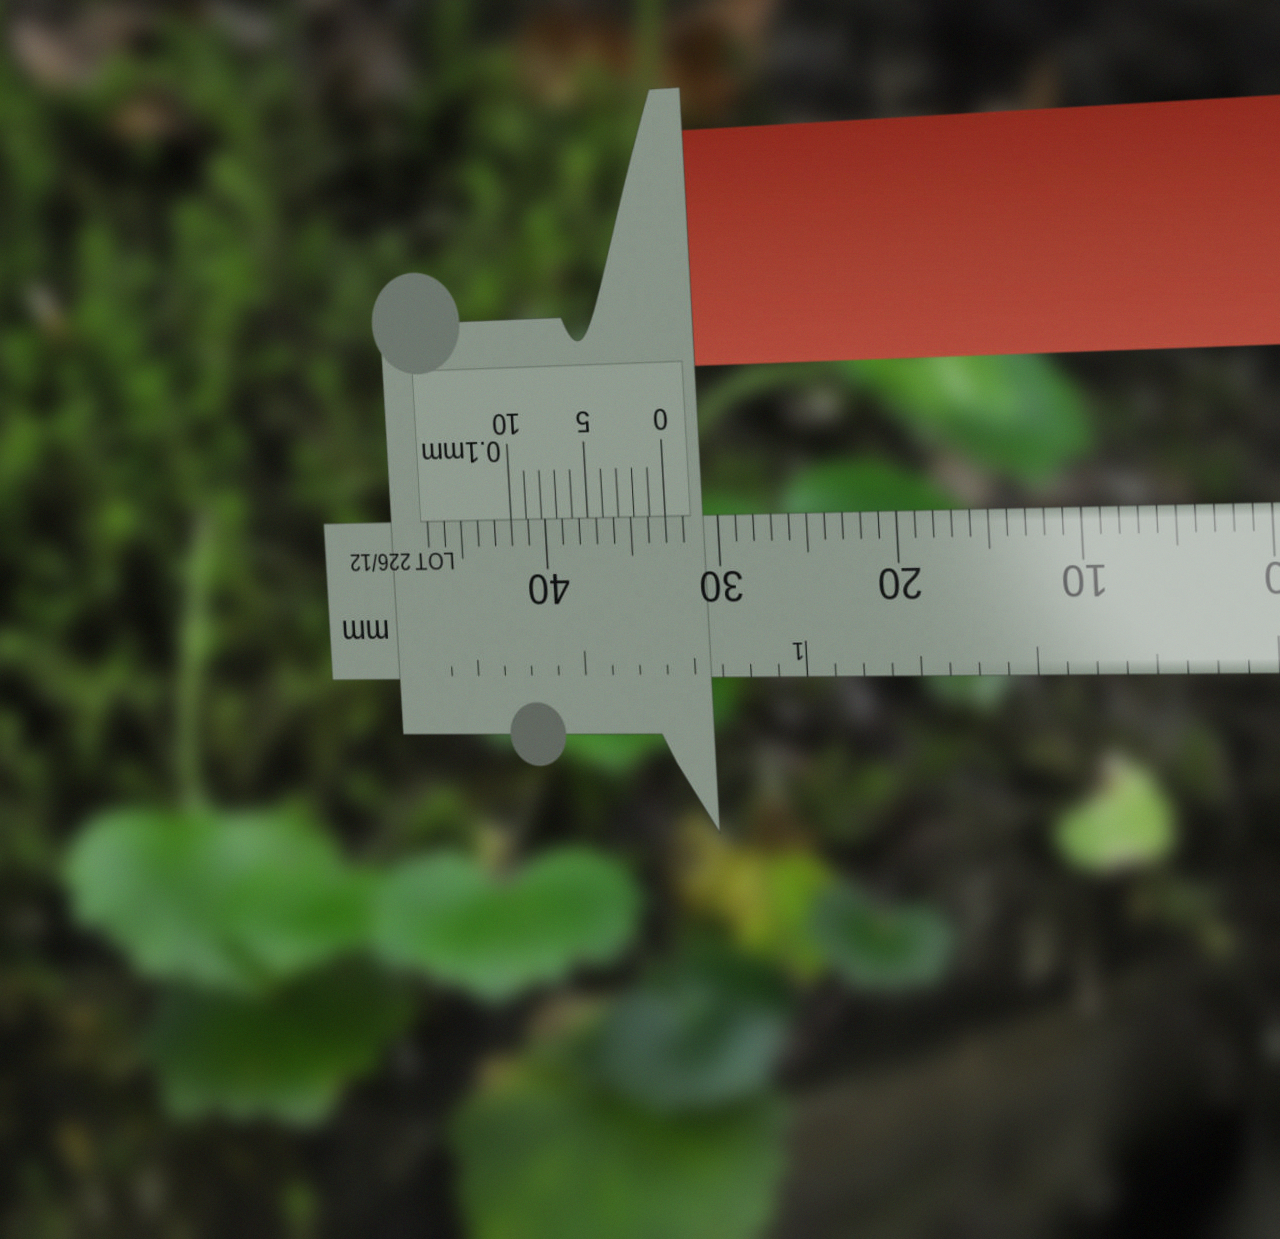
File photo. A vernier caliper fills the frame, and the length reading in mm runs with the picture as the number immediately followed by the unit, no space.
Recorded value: 33.0mm
